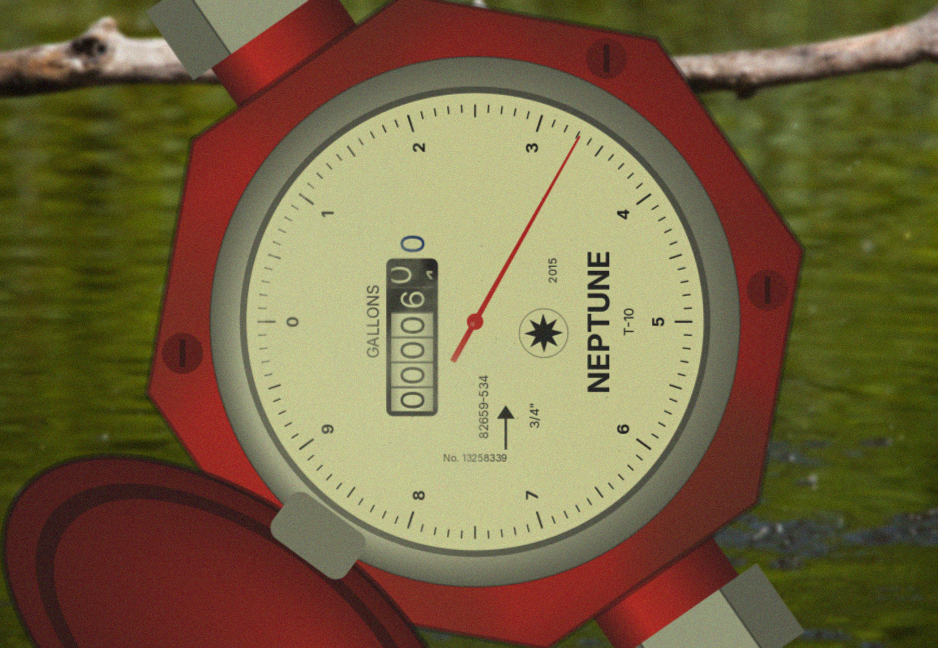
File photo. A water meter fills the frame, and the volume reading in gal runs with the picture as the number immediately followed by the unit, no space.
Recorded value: 603.3gal
